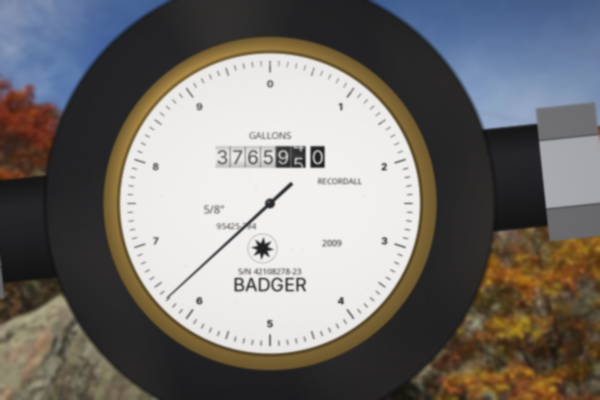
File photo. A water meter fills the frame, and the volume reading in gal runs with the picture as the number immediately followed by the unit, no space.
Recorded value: 3765946.3gal
